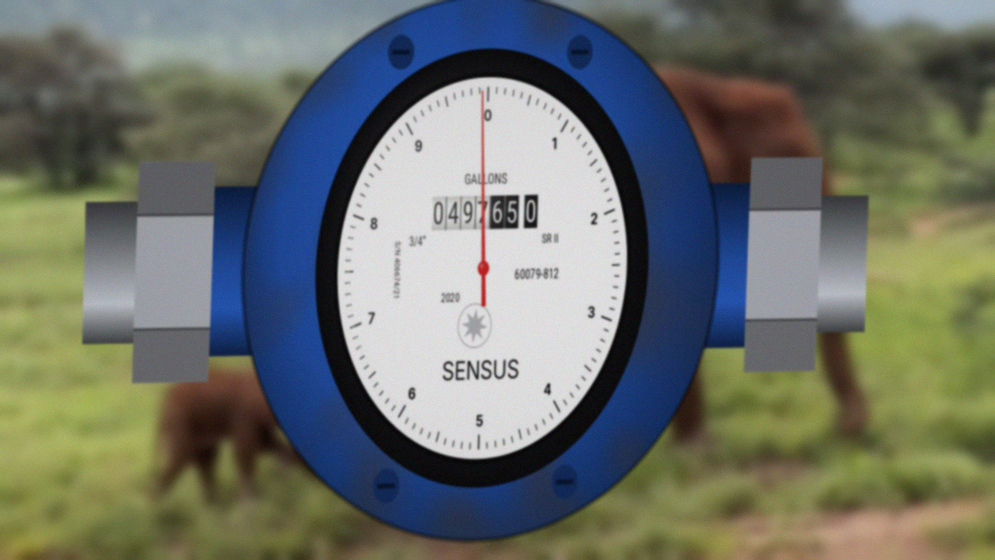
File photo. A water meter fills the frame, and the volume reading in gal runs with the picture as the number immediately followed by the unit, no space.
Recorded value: 497649.9gal
